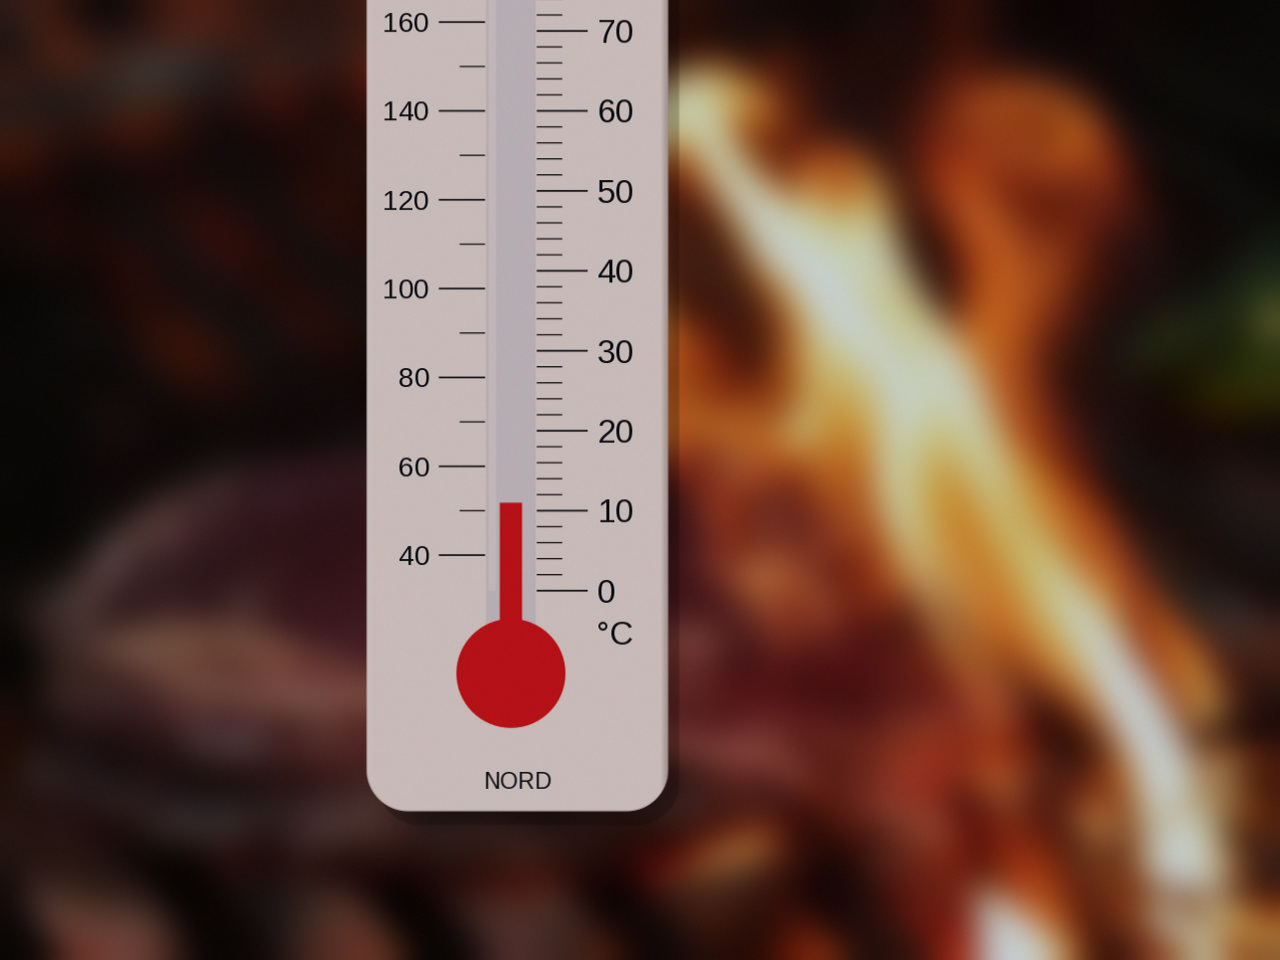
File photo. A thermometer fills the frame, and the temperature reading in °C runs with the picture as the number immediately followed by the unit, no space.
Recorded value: 11°C
